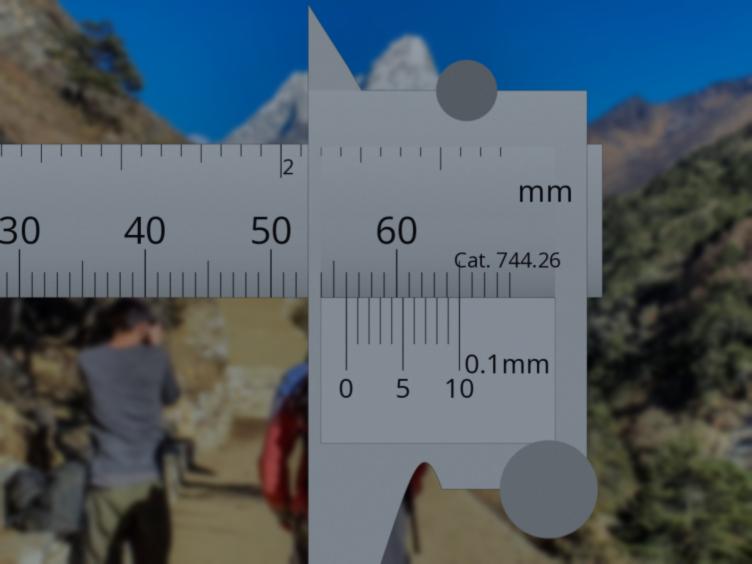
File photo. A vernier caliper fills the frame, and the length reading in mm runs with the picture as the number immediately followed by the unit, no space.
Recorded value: 56.0mm
